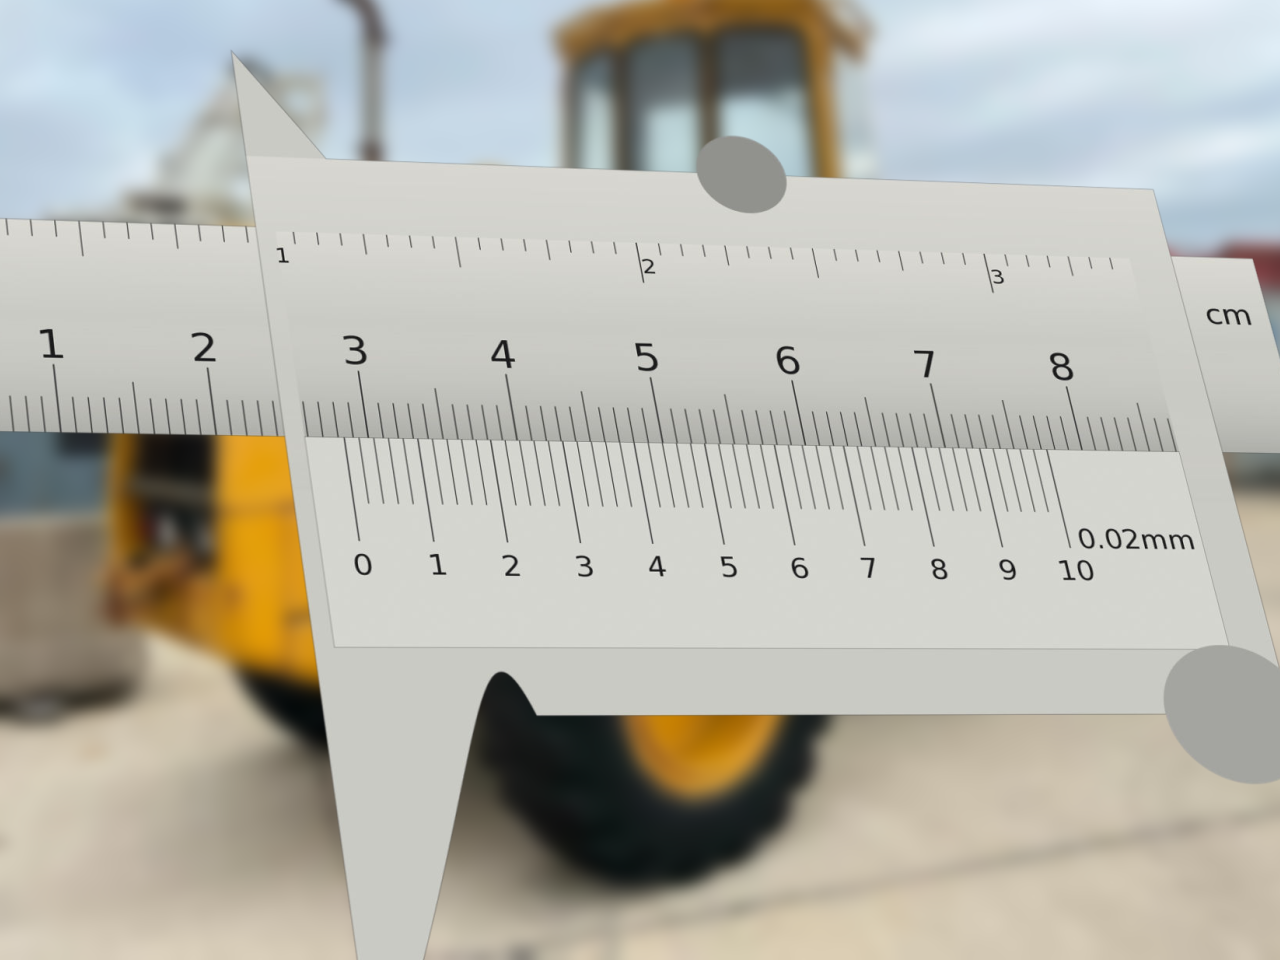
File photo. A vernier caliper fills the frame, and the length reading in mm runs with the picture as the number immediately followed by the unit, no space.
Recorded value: 28.4mm
